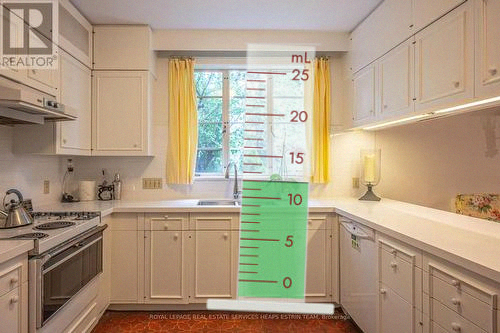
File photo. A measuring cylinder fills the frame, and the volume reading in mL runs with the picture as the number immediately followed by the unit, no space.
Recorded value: 12mL
